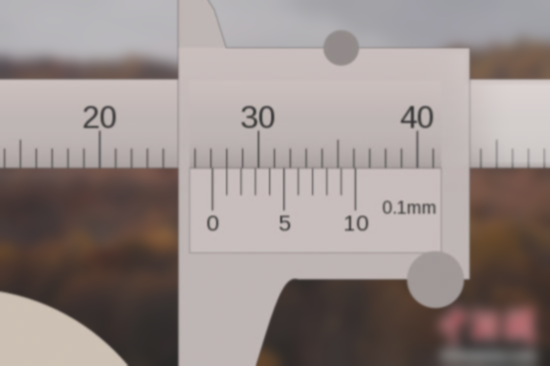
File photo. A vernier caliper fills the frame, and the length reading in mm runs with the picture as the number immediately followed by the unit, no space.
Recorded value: 27.1mm
